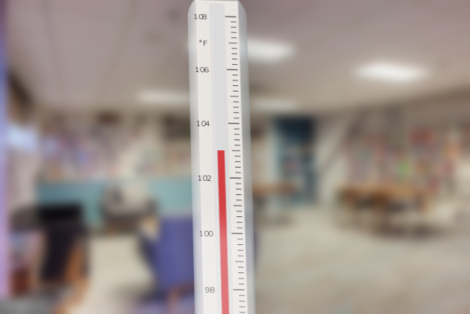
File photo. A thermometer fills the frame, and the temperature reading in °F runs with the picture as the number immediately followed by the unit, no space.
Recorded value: 103°F
